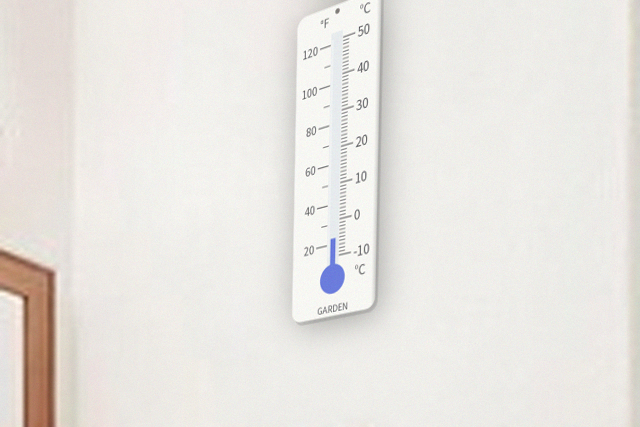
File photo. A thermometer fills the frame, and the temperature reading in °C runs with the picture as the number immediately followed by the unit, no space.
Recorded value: -5°C
